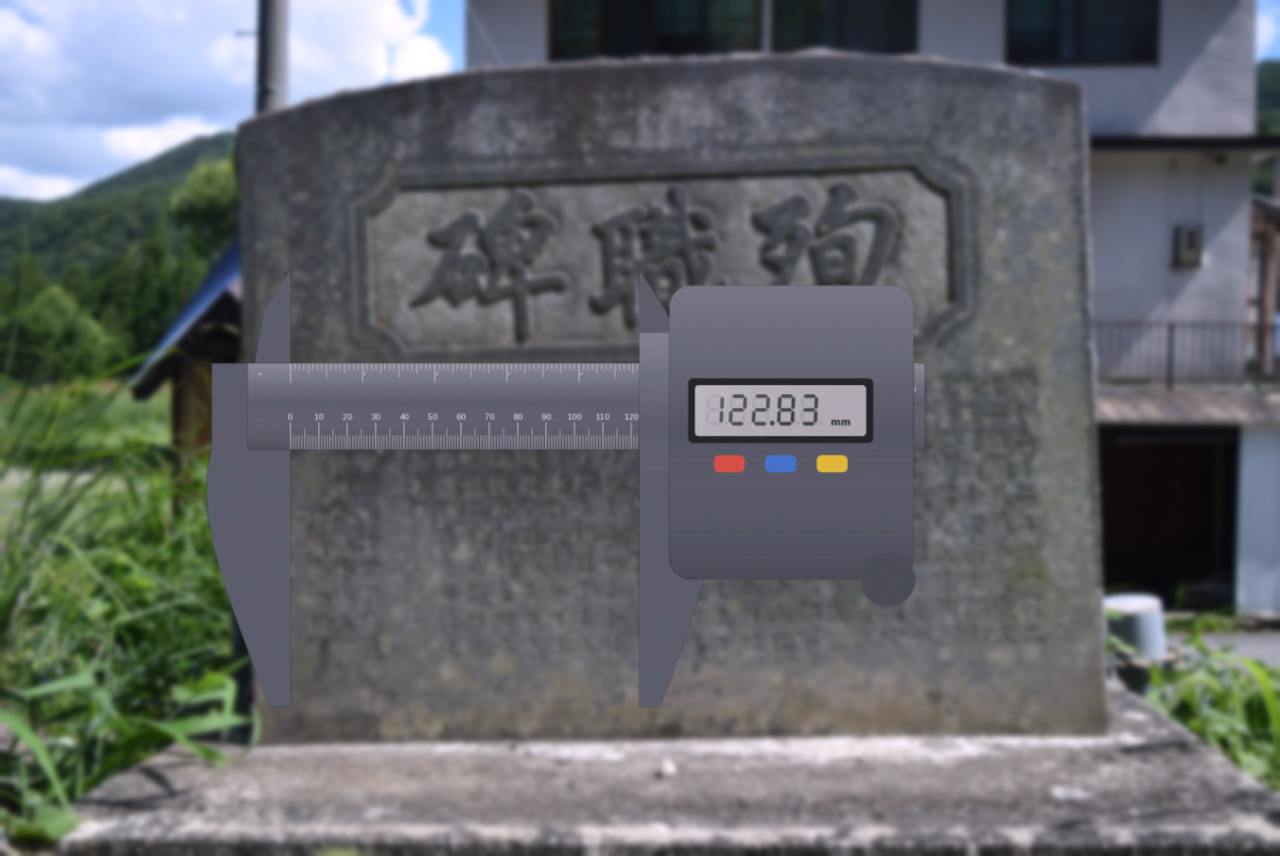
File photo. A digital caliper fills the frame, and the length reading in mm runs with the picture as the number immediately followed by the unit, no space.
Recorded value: 122.83mm
